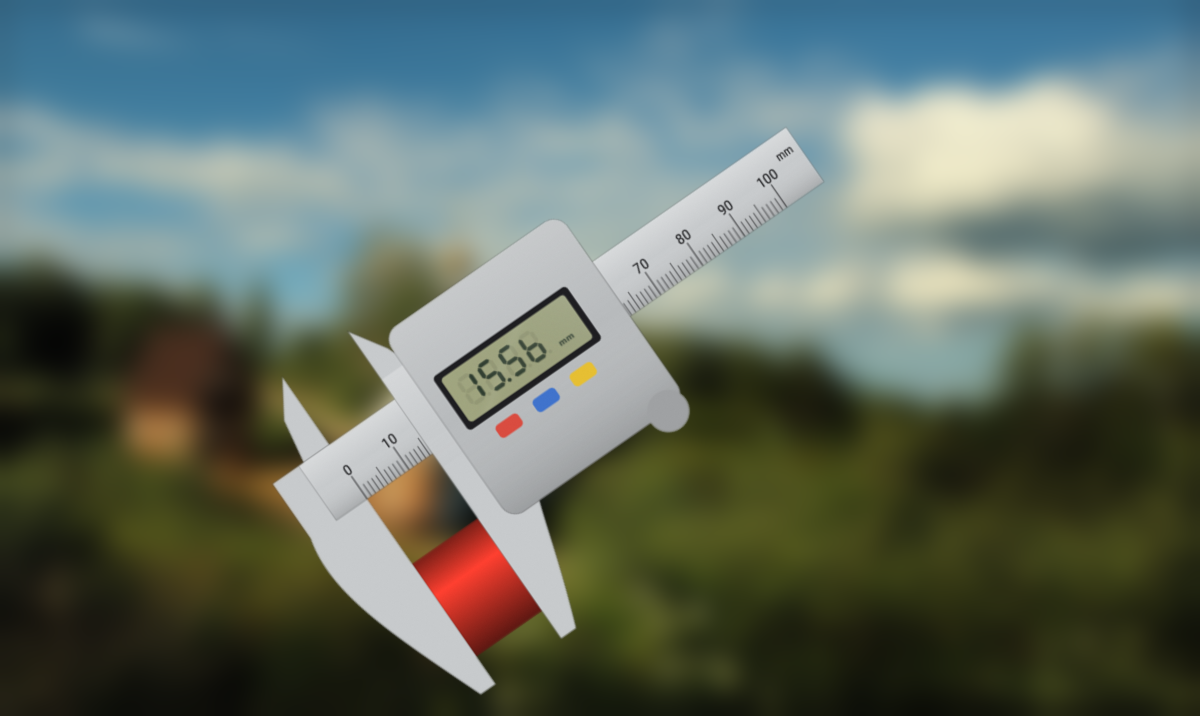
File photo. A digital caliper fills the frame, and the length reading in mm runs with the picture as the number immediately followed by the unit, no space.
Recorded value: 15.56mm
